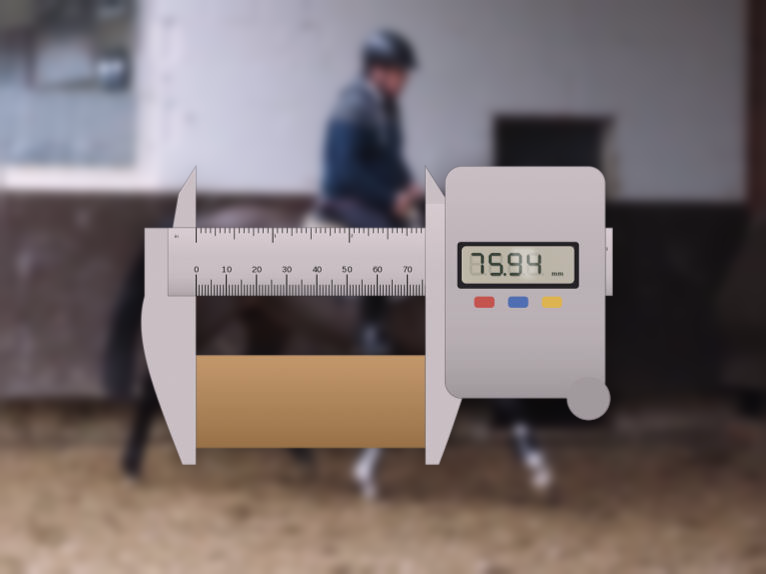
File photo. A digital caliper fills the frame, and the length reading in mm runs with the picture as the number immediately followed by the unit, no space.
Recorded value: 75.94mm
